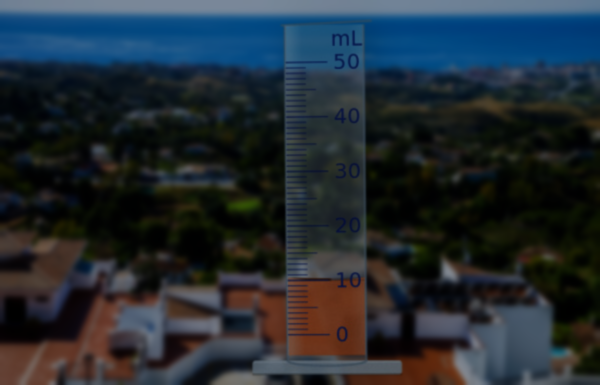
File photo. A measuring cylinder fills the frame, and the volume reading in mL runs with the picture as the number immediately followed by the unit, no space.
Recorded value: 10mL
